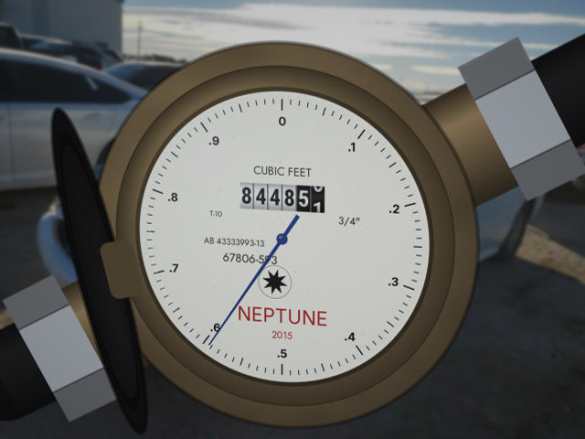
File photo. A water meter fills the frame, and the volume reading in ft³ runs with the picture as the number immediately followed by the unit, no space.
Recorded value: 844850.59ft³
